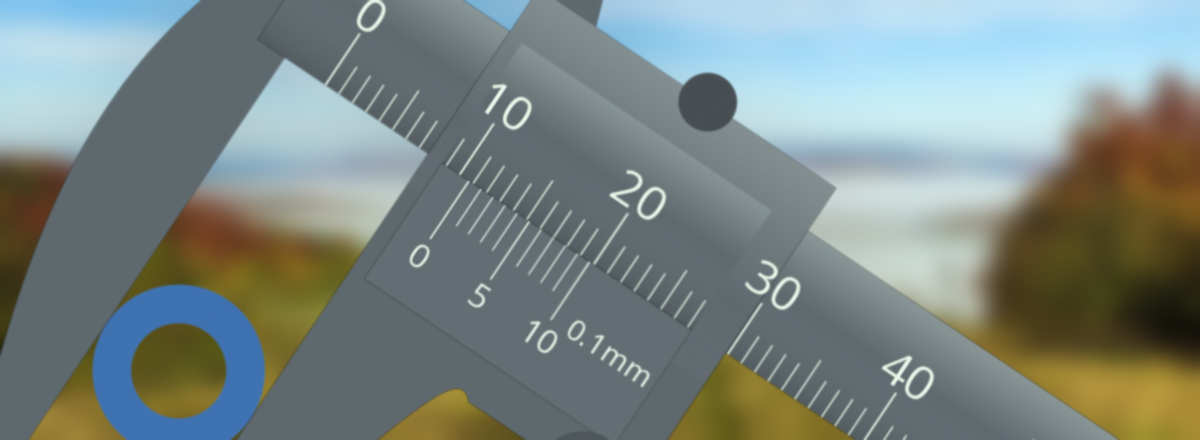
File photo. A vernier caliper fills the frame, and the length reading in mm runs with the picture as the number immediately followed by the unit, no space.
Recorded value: 10.7mm
